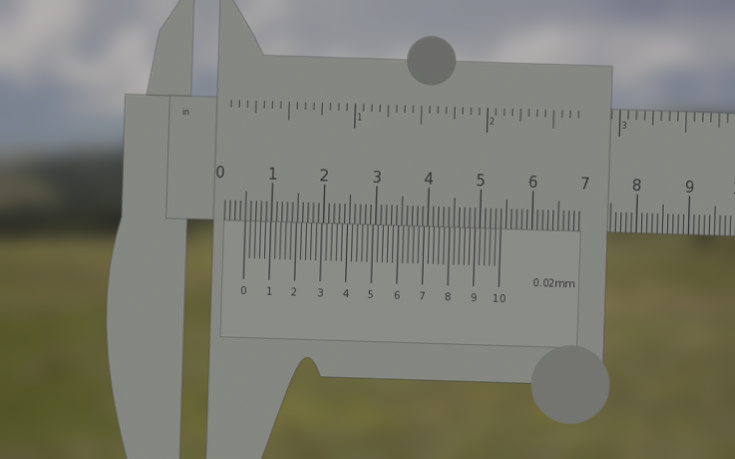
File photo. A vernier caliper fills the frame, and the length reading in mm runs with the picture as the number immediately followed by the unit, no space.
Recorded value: 5.0mm
